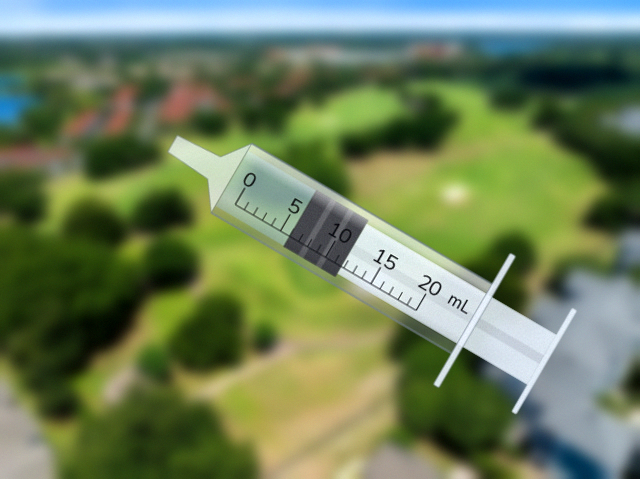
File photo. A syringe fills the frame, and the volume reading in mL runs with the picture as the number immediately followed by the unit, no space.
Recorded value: 6mL
